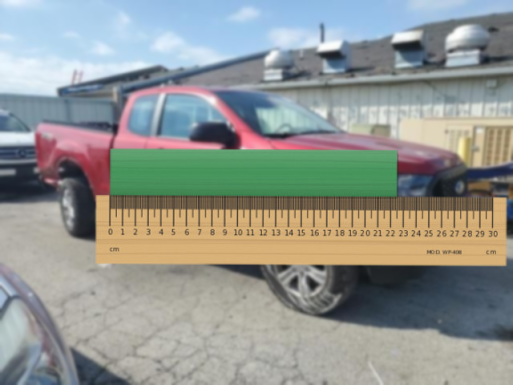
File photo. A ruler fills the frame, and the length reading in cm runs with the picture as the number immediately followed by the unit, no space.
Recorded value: 22.5cm
